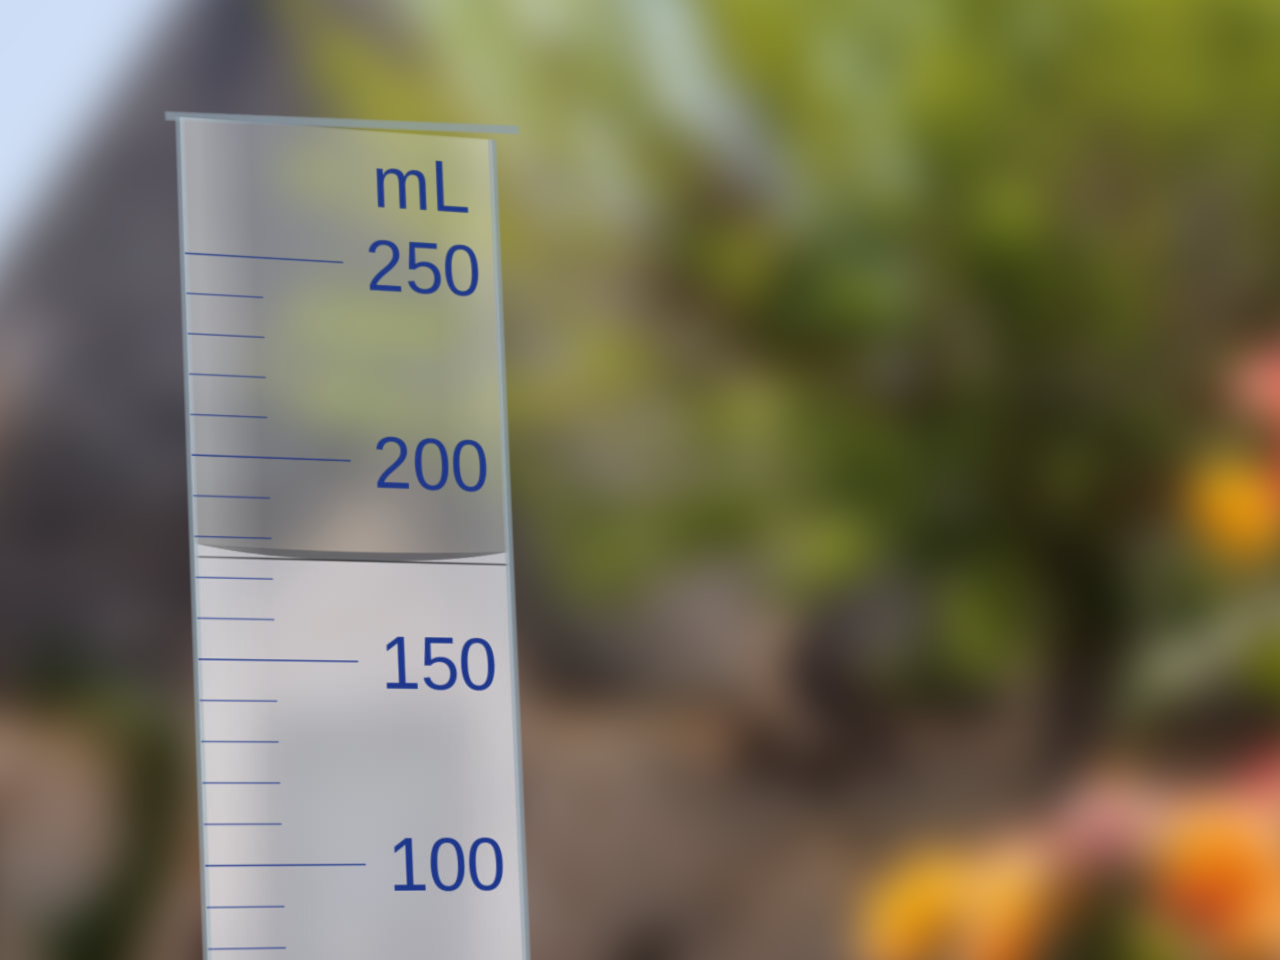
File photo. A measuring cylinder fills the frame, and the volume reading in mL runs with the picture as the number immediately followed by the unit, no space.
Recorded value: 175mL
